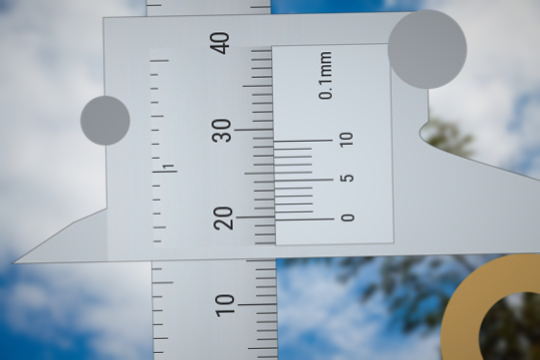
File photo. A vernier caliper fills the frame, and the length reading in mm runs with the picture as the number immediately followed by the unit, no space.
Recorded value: 19.6mm
